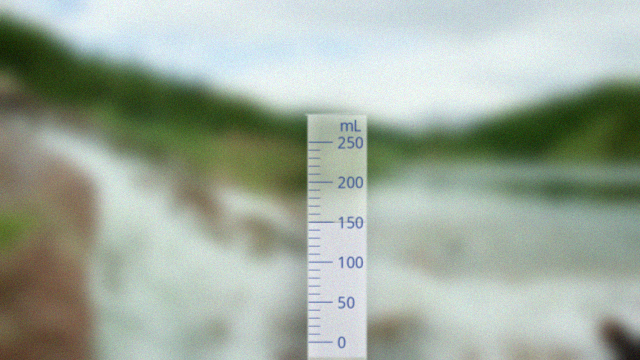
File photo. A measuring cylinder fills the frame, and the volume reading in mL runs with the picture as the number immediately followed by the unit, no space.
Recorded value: 150mL
